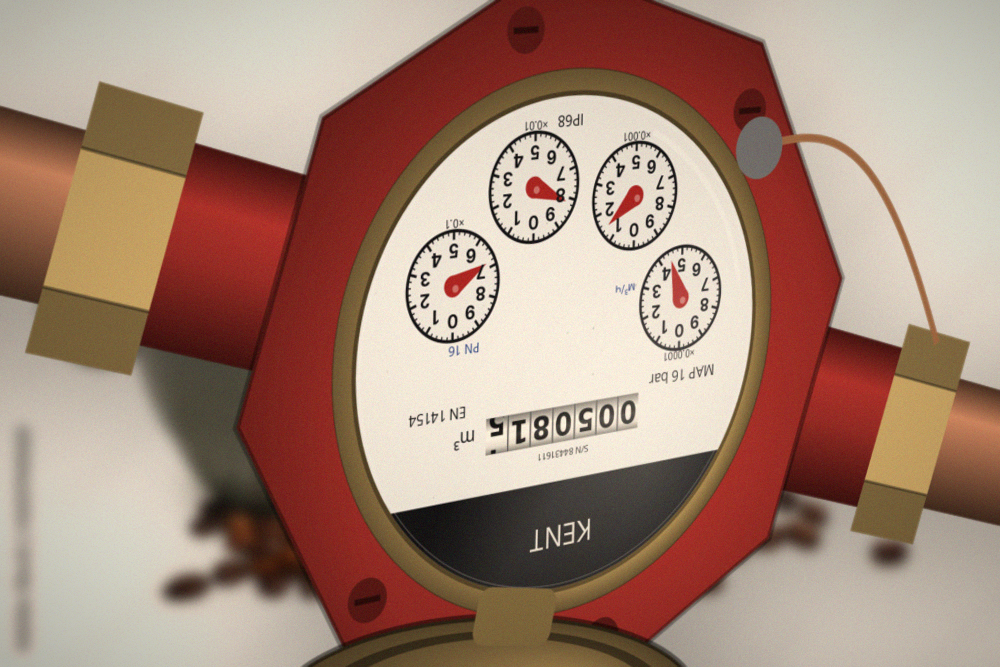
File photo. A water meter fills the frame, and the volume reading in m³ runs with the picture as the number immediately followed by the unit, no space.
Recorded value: 50814.6814m³
